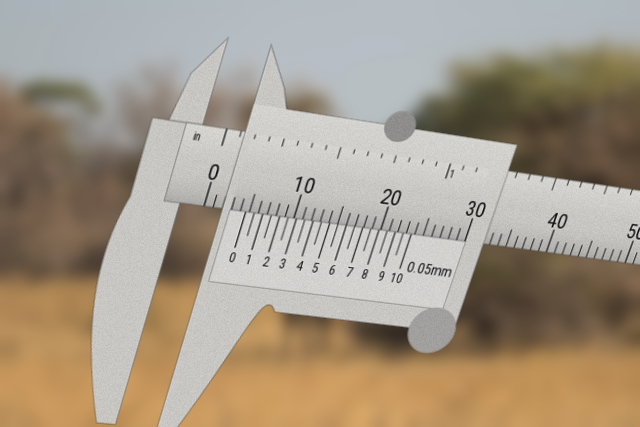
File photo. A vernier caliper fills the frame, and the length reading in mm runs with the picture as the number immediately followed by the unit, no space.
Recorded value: 4.6mm
